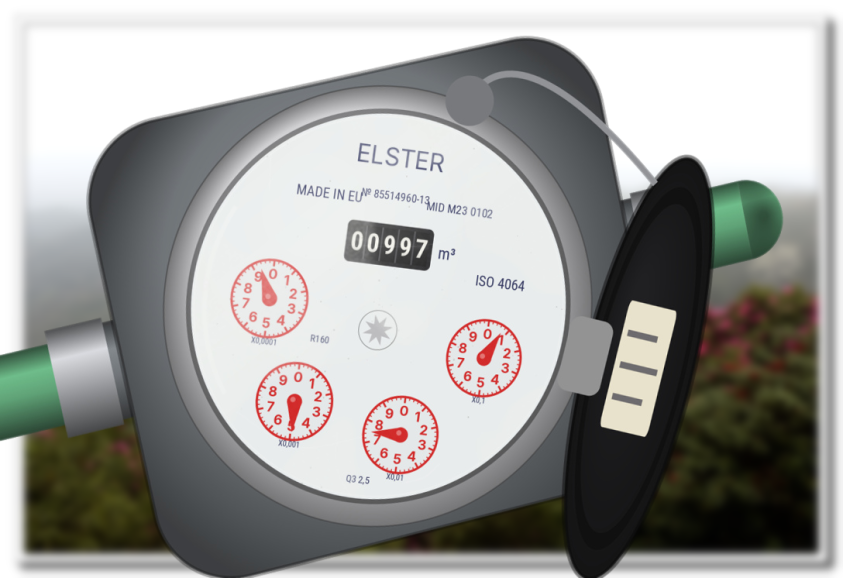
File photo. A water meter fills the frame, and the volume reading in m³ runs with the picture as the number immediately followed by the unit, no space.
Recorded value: 997.0749m³
